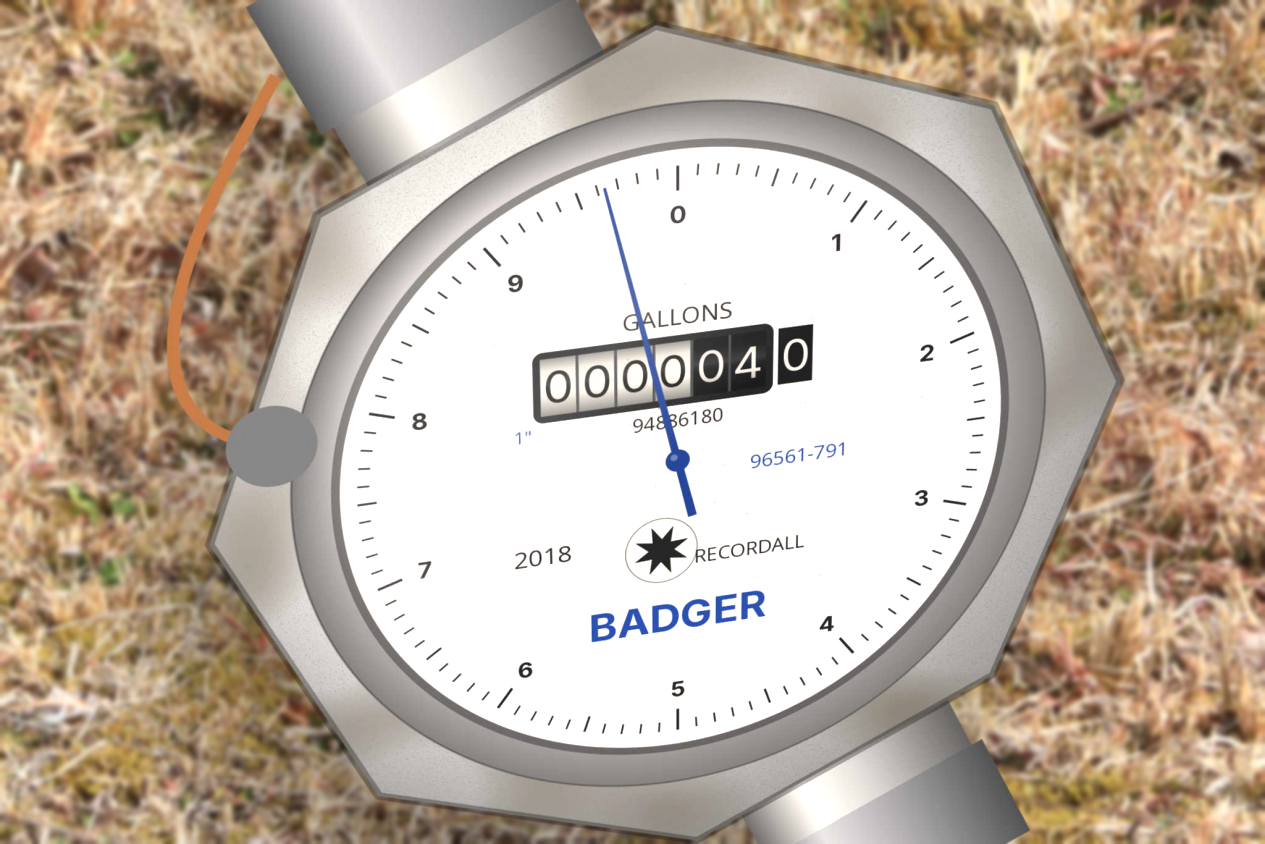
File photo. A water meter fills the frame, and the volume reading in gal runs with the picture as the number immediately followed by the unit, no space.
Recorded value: 39.6gal
